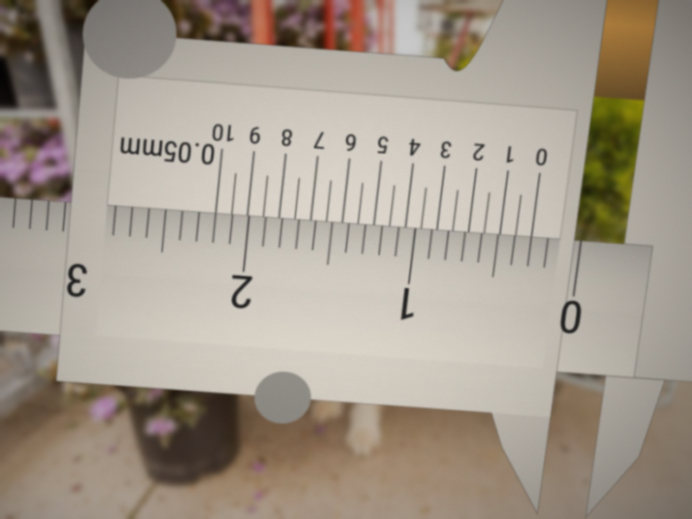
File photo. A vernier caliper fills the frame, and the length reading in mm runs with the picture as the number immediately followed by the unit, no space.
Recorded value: 3.0mm
